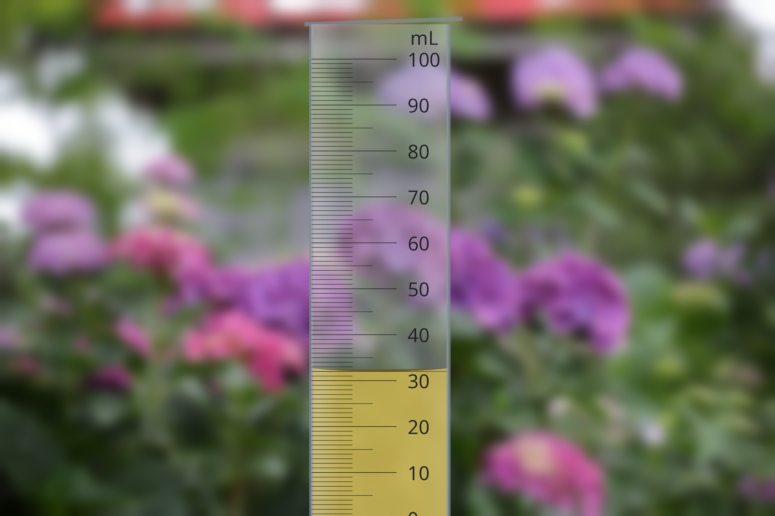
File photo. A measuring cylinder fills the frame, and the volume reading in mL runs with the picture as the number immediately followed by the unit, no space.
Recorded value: 32mL
